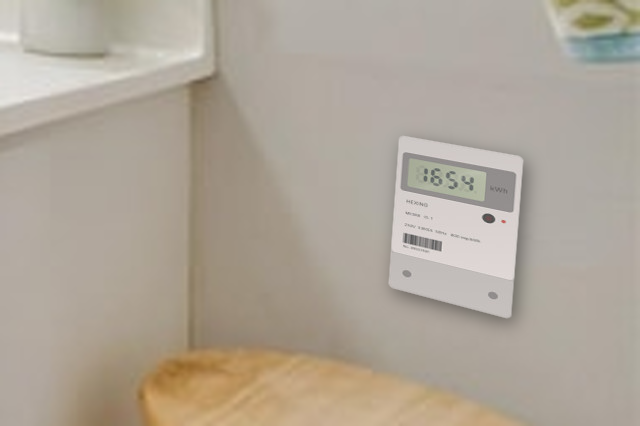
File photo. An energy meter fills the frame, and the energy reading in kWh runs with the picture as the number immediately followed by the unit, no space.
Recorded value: 1654kWh
